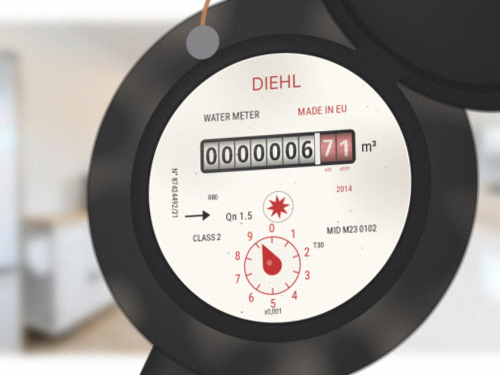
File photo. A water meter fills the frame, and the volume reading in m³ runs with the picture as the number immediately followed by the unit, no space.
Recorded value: 6.709m³
